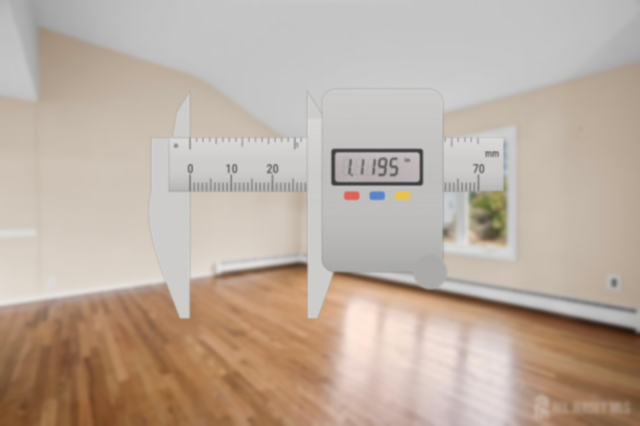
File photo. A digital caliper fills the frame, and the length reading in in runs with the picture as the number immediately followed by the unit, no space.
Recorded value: 1.1195in
